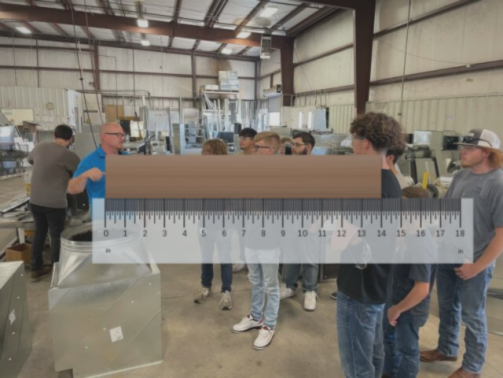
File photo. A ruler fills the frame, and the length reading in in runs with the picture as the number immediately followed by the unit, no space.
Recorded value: 14in
